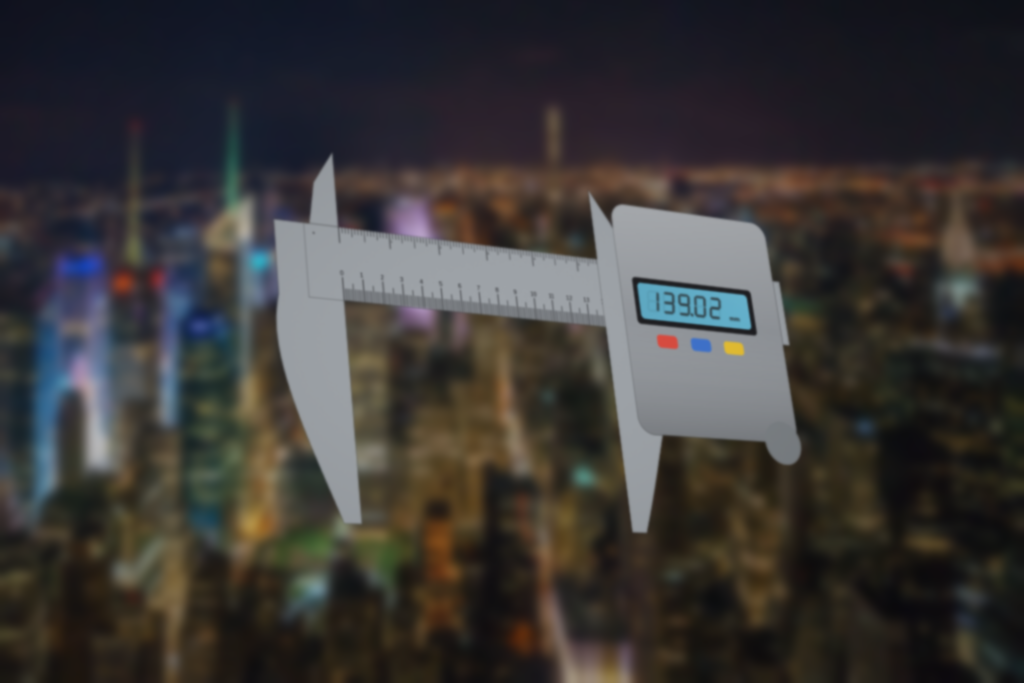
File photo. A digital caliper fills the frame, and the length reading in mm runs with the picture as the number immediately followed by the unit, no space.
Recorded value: 139.02mm
